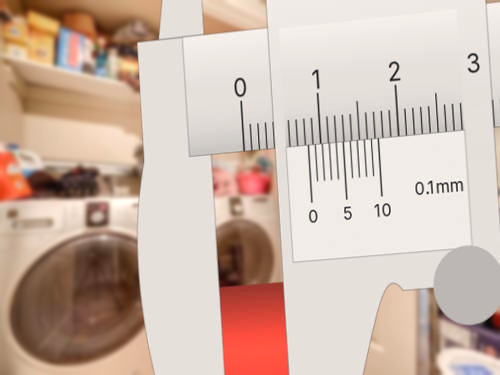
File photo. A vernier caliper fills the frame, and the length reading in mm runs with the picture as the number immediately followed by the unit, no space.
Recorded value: 8.4mm
